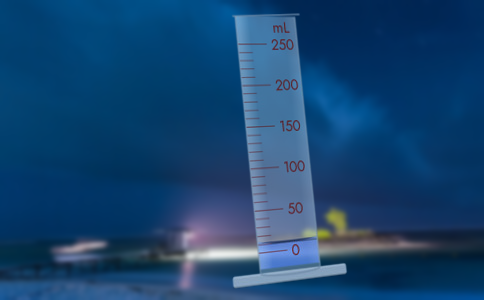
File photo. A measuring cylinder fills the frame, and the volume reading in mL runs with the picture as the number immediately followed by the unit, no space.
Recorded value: 10mL
